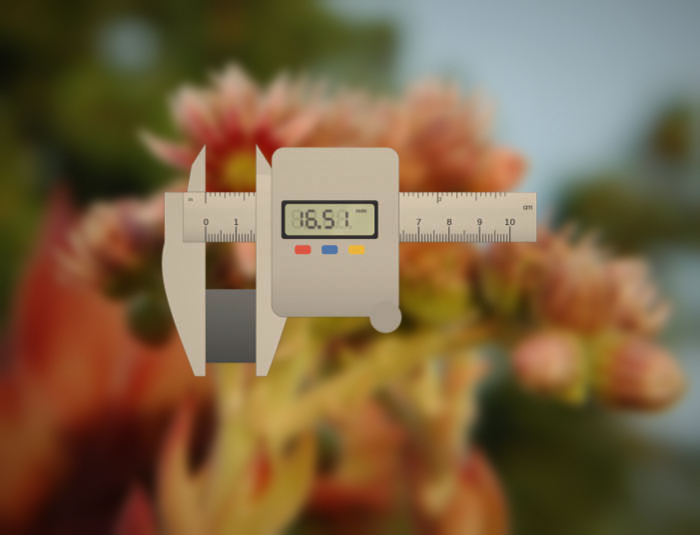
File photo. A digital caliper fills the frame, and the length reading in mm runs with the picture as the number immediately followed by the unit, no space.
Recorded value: 16.51mm
